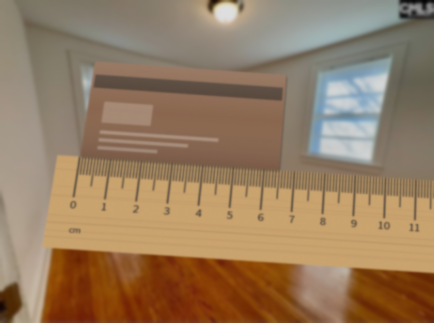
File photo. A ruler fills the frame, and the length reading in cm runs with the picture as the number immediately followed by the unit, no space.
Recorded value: 6.5cm
